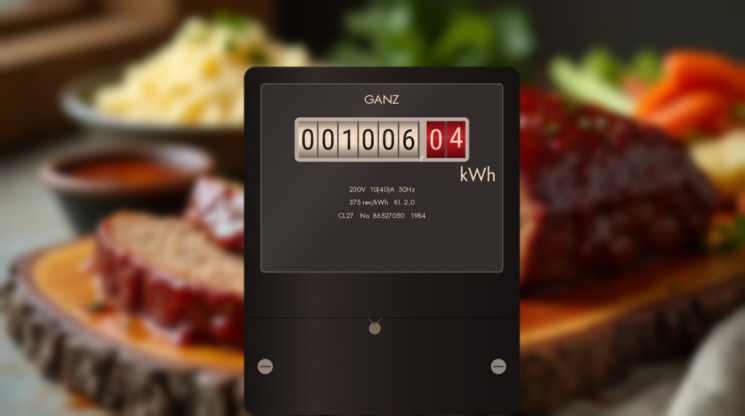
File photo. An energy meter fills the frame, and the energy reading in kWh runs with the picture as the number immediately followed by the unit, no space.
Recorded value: 1006.04kWh
